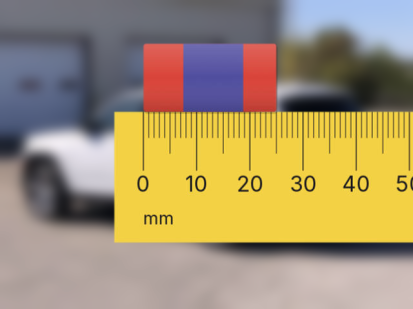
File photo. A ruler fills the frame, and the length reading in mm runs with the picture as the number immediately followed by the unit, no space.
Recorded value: 25mm
